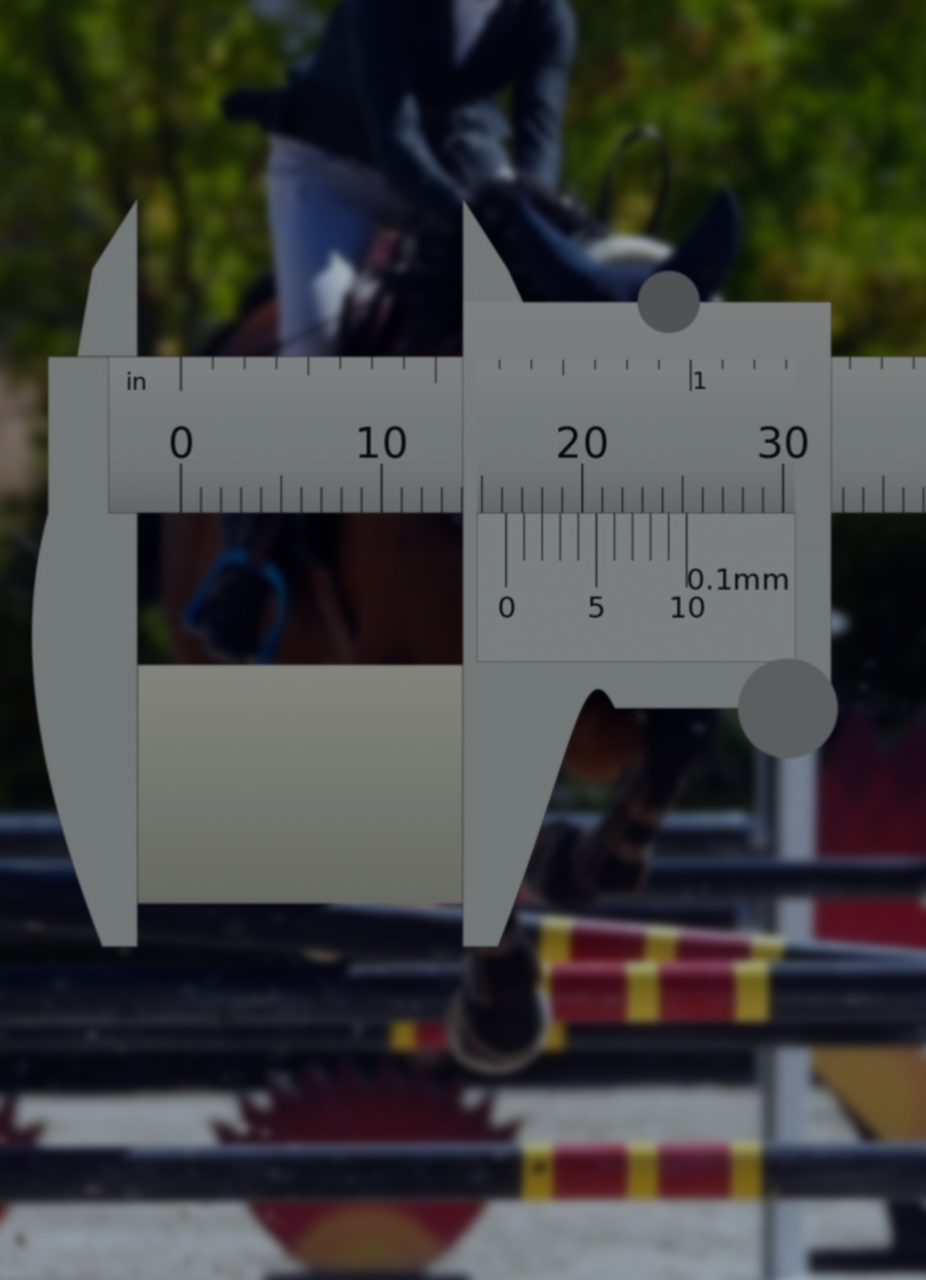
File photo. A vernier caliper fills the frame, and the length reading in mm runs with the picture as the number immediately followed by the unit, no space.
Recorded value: 16.2mm
